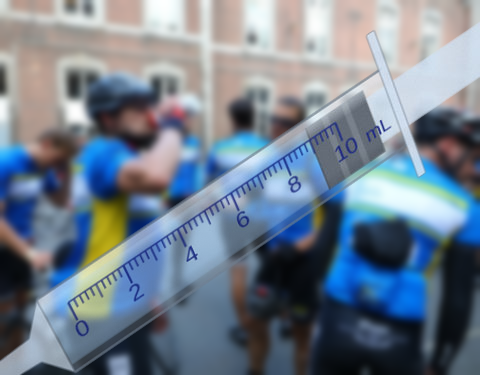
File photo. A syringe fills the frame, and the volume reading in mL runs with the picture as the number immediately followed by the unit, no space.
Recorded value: 9mL
